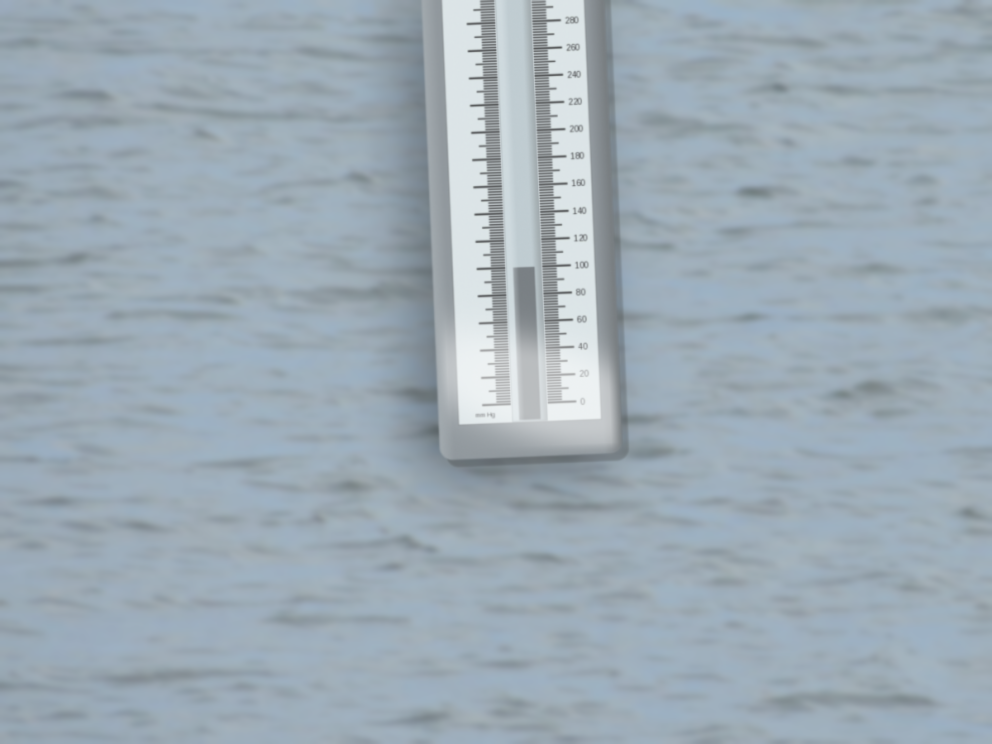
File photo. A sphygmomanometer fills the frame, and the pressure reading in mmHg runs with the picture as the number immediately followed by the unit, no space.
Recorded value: 100mmHg
